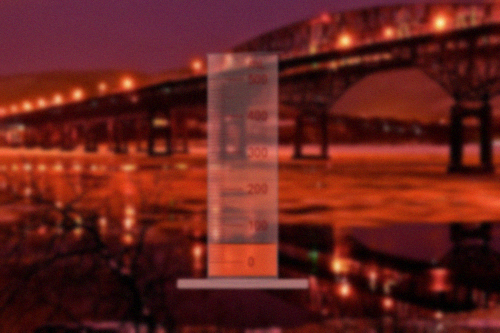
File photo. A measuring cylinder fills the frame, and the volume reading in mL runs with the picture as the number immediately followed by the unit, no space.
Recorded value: 50mL
